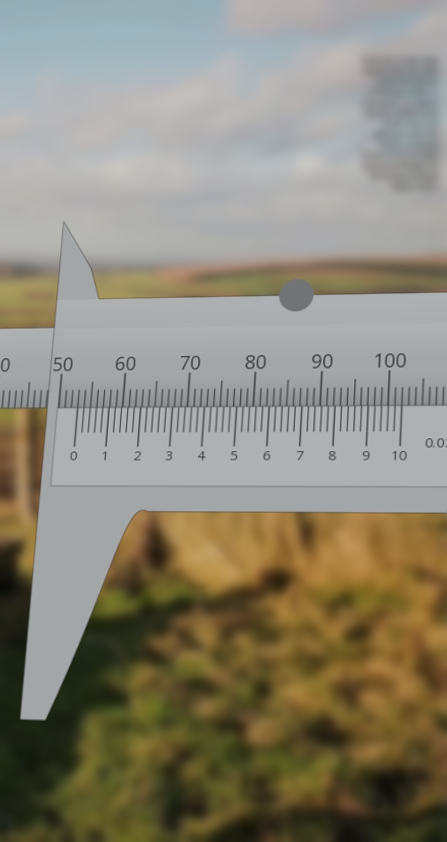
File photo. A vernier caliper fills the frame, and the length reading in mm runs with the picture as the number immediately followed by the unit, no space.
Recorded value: 53.0mm
